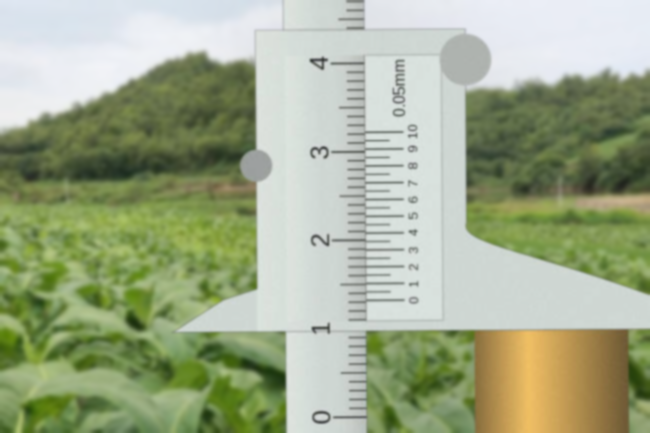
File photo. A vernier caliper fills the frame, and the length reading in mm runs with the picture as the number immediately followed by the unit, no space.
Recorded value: 13.2mm
